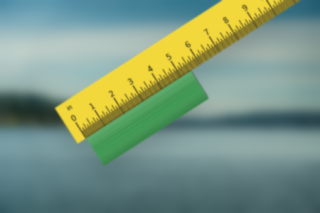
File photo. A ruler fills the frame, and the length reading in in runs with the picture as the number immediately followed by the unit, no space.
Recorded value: 5.5in
